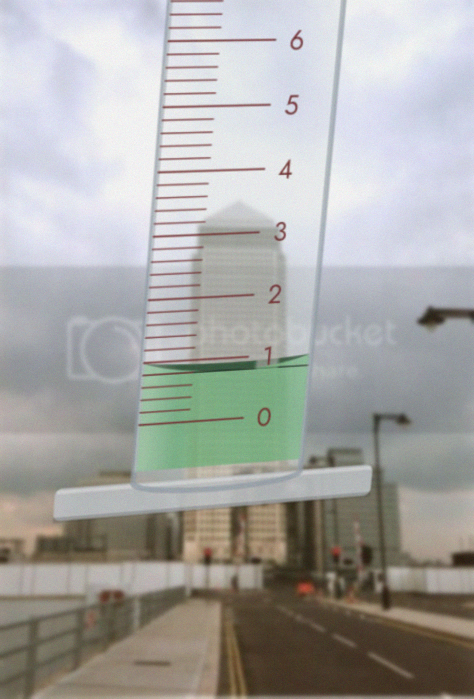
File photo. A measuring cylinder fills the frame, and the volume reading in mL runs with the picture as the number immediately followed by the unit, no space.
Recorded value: 0.8mL
